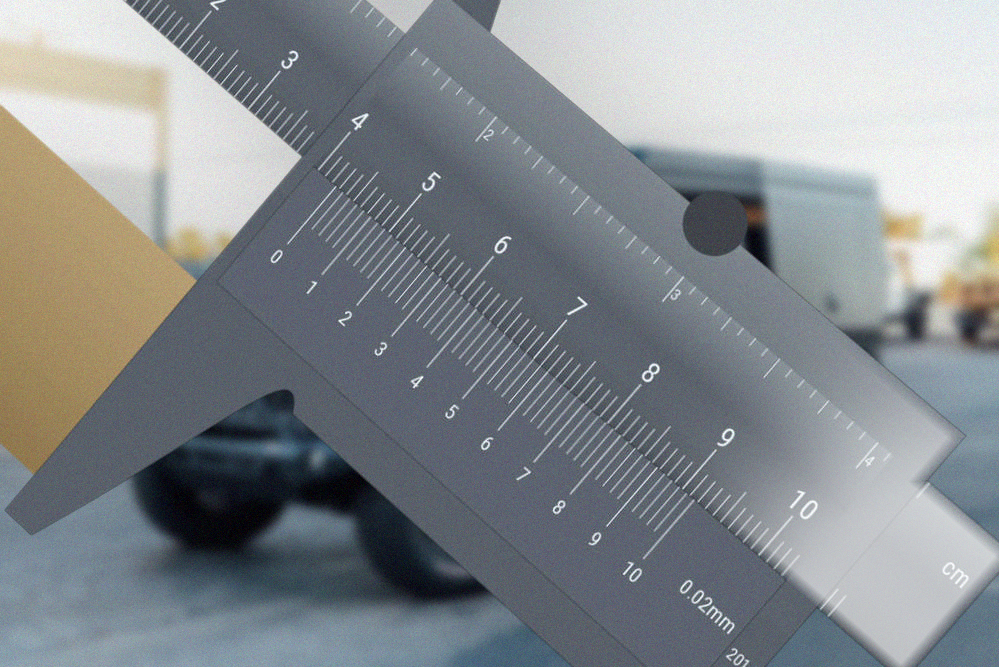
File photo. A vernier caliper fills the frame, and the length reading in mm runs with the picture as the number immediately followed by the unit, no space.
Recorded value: 42.6mm
